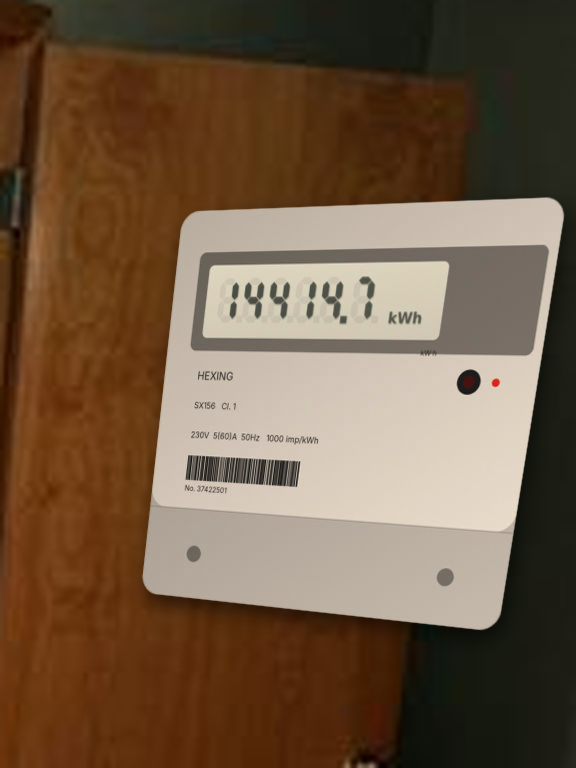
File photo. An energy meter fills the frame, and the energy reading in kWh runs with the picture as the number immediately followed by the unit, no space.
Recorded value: 14414.7kWh
